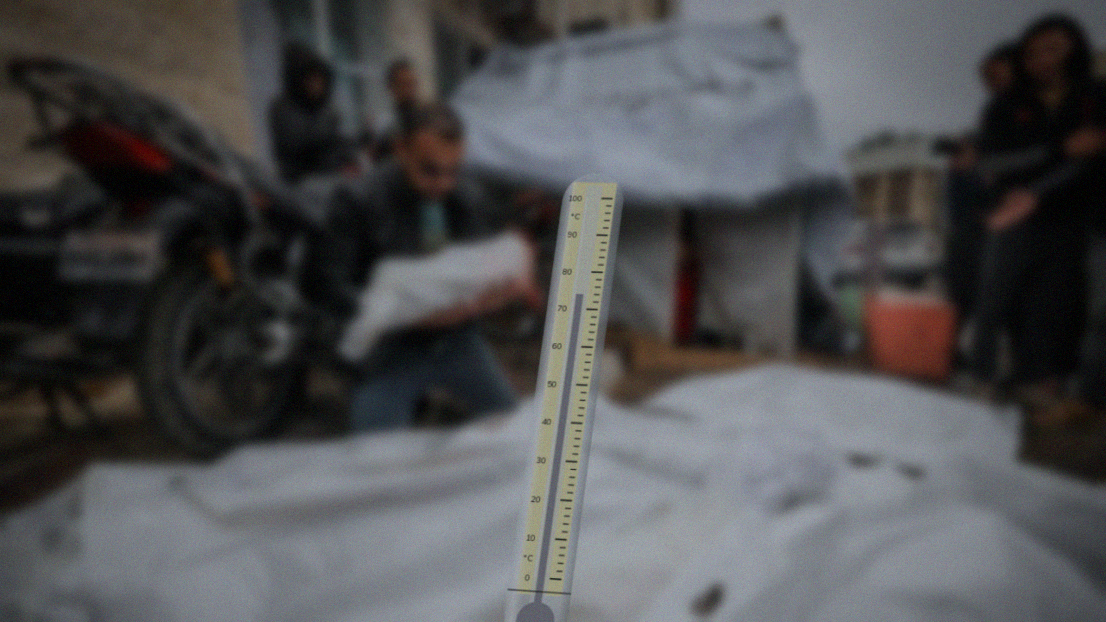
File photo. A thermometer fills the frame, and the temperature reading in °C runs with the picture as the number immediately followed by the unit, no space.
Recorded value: 74°C
